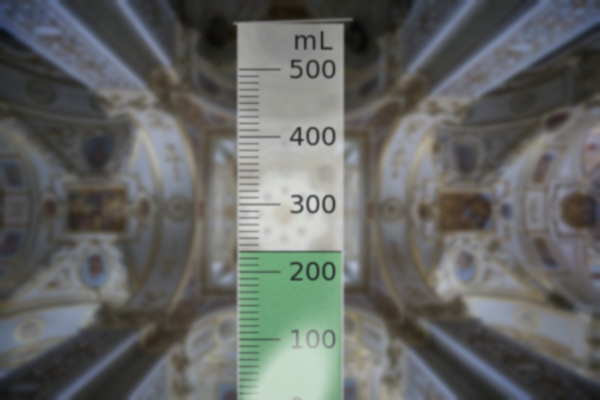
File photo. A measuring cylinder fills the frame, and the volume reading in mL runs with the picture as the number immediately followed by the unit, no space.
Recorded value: 230mL
